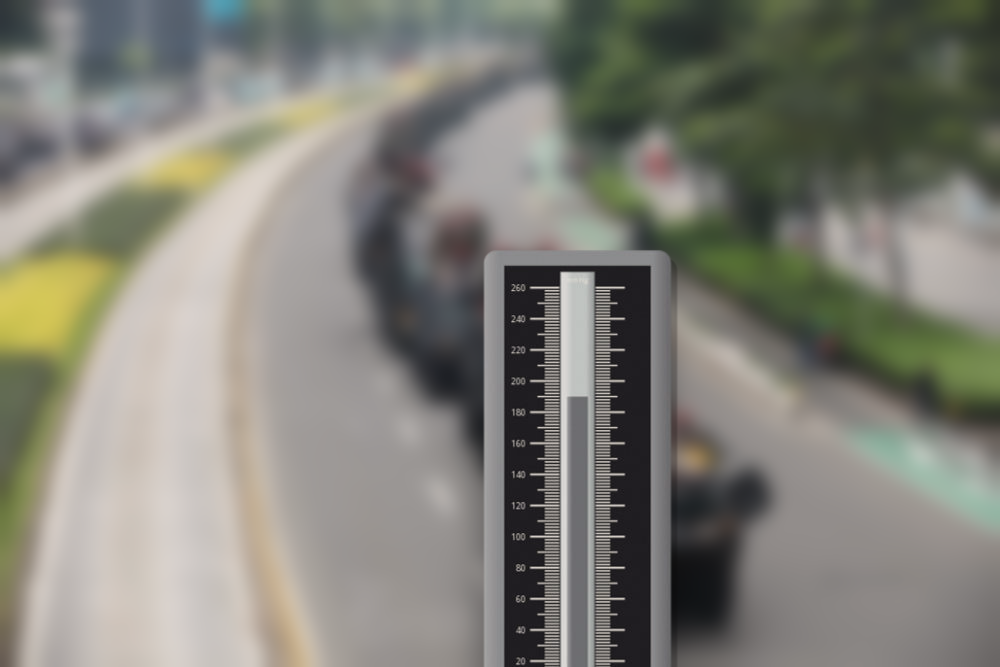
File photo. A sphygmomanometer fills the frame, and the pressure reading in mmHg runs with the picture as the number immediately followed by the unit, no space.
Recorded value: 190mmHg
